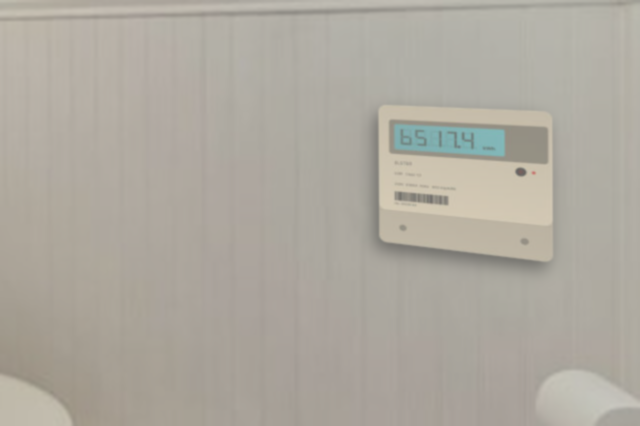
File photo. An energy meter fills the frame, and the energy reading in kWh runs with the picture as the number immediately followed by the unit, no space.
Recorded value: 6517.4kWh
